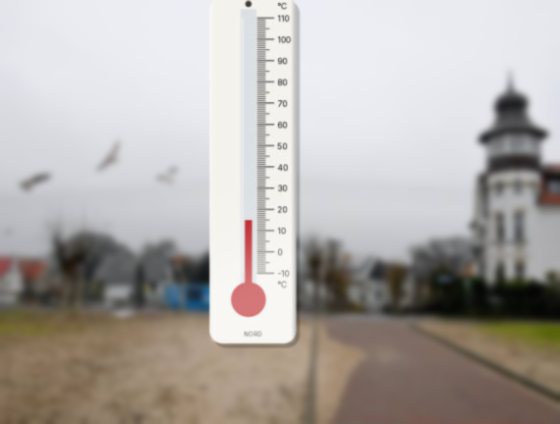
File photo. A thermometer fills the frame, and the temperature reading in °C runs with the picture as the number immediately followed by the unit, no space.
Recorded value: 15°C
